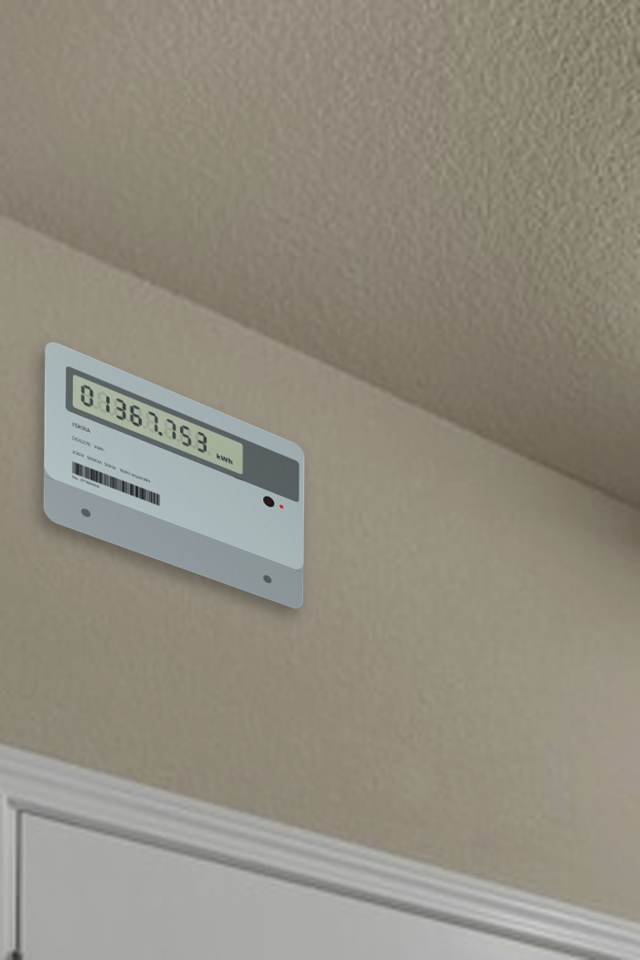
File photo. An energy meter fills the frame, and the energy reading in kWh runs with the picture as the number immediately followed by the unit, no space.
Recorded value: 1367.753kWh
